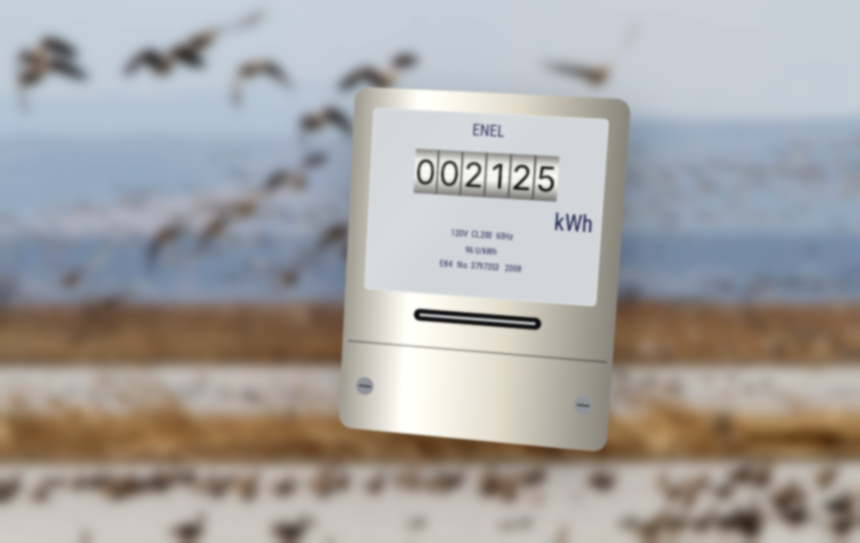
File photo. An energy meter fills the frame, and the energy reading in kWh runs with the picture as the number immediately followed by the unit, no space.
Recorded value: 2125kWh
